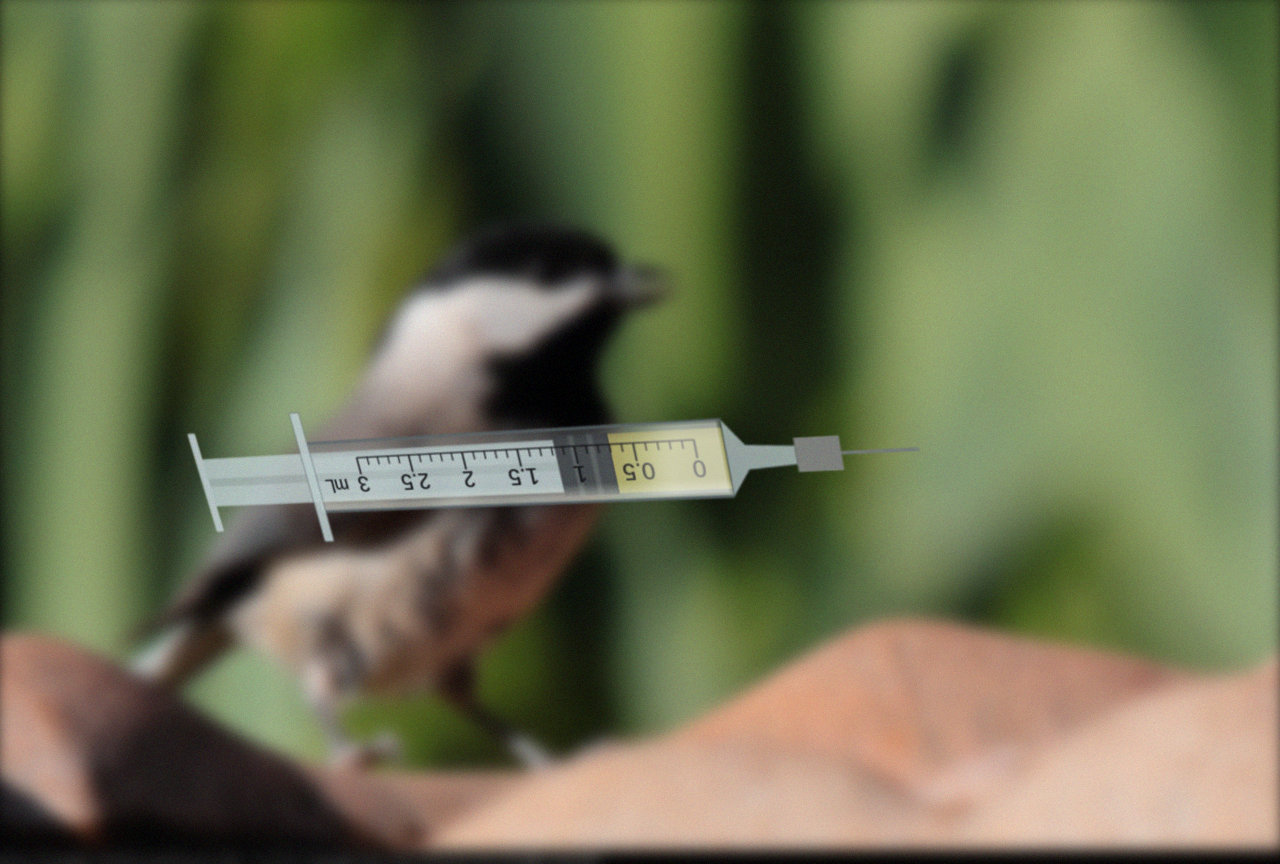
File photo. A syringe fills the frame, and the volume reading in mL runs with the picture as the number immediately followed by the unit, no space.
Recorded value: 0.7mL
